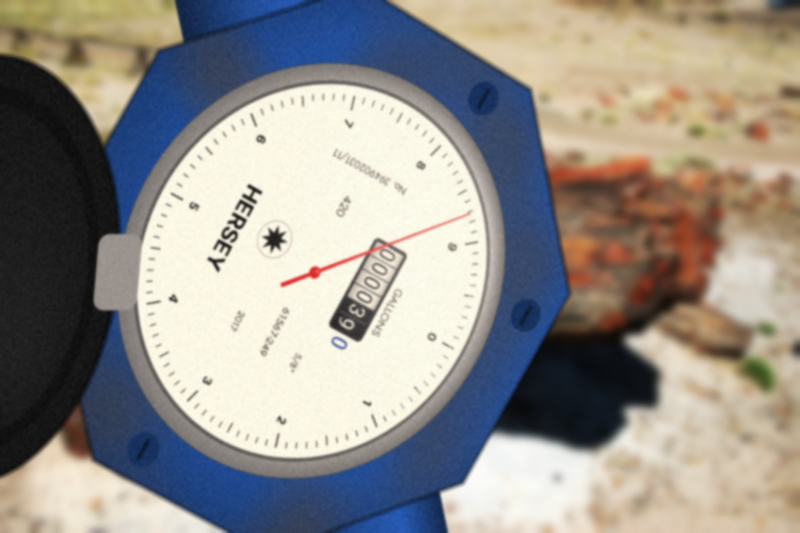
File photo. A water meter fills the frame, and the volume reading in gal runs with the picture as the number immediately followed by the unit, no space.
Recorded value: 388.7gal
